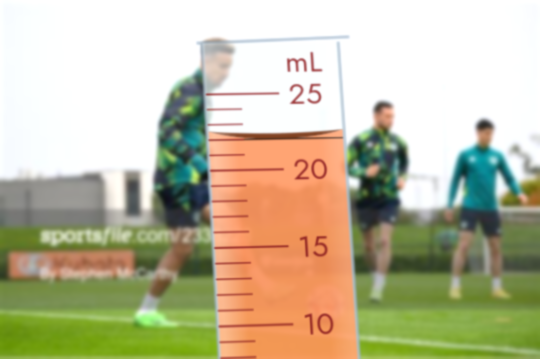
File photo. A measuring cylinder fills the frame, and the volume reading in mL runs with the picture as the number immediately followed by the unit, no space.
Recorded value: 22mL
